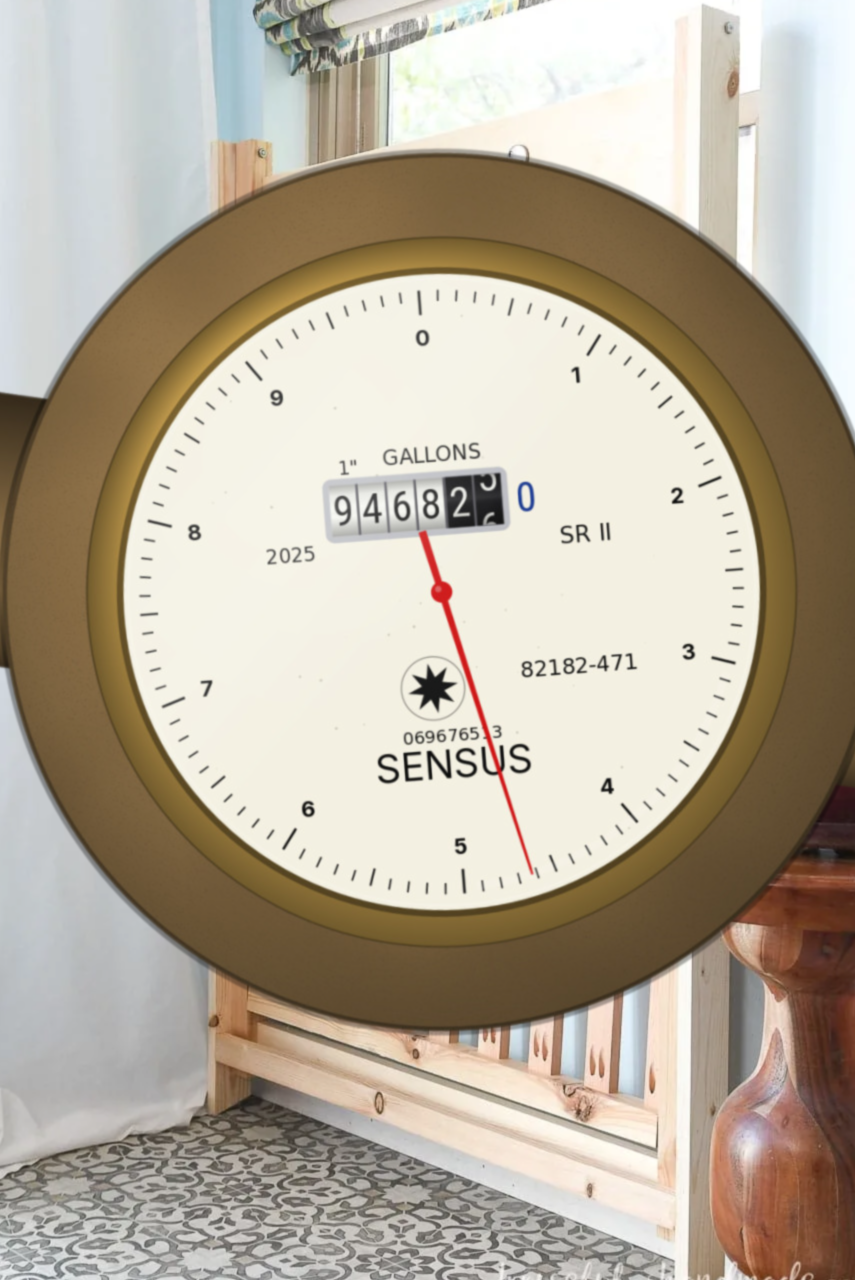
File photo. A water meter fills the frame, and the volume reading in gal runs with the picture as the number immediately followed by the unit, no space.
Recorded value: 9468254.6gal
